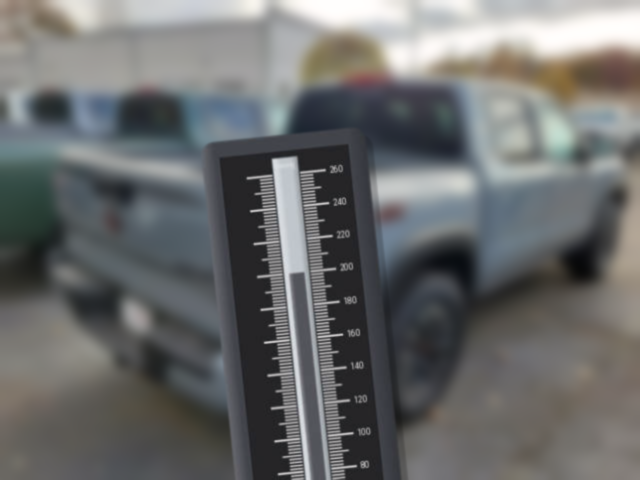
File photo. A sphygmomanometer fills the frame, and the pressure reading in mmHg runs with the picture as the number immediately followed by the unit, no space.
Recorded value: 200mmHg
